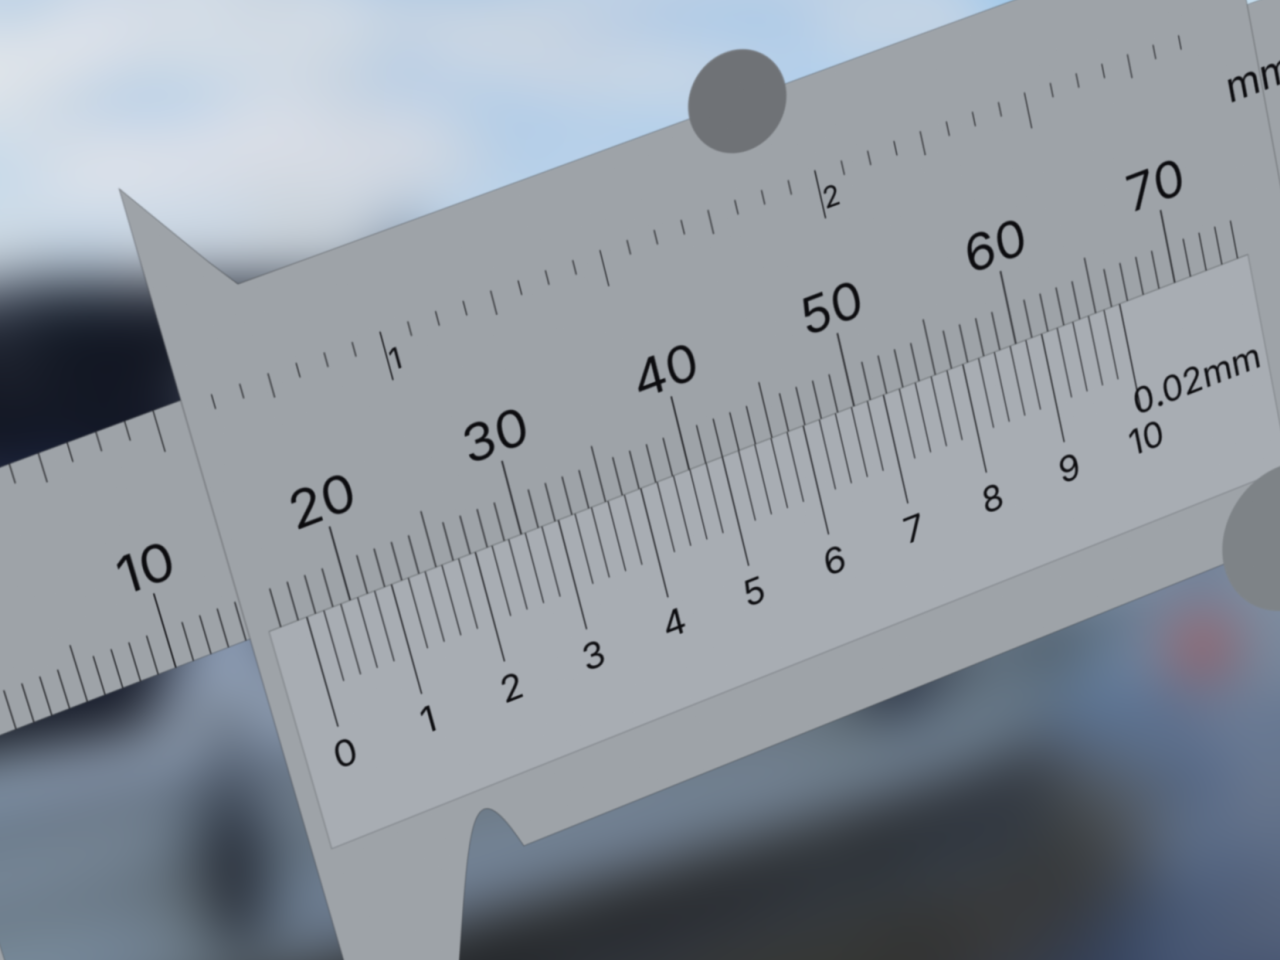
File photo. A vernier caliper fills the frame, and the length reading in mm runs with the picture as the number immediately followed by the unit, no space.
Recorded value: 17.5mm
